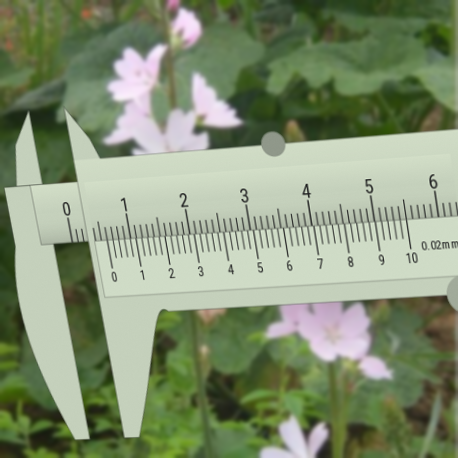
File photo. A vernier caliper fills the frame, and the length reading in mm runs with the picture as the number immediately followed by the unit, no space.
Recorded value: 6.0mm
